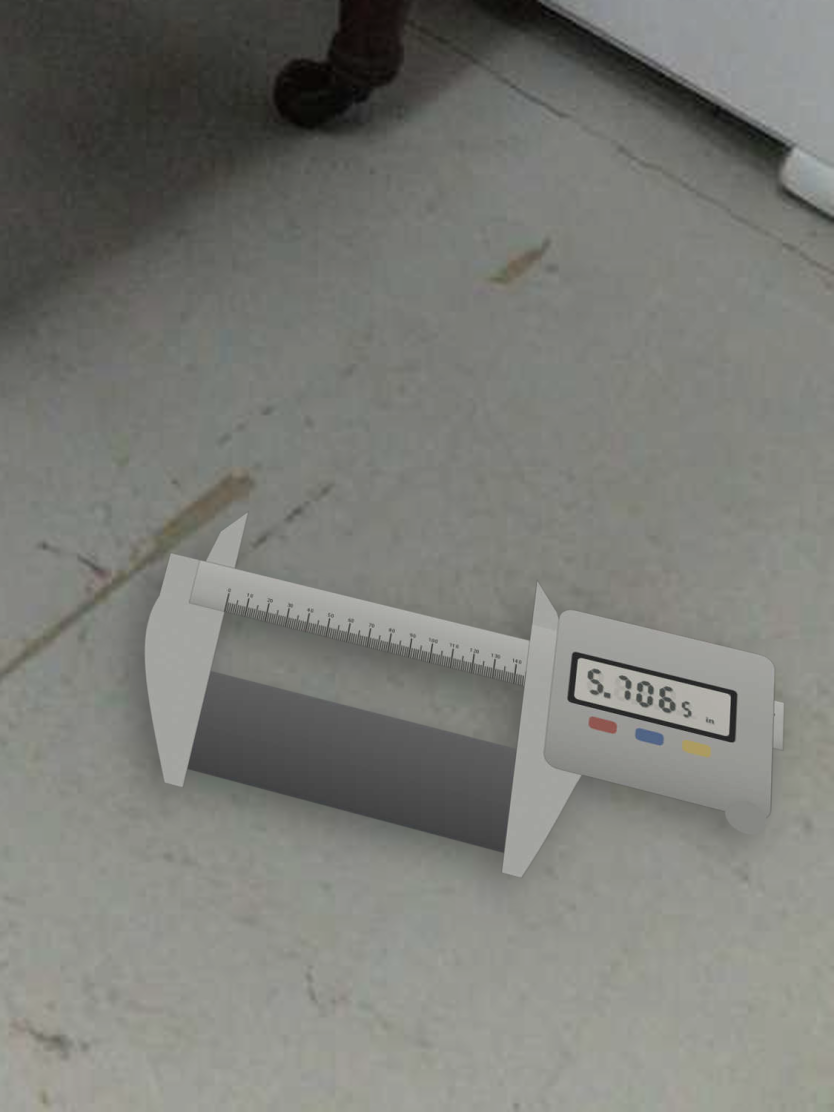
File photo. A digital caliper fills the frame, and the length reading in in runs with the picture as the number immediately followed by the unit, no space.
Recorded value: 5.7065in
